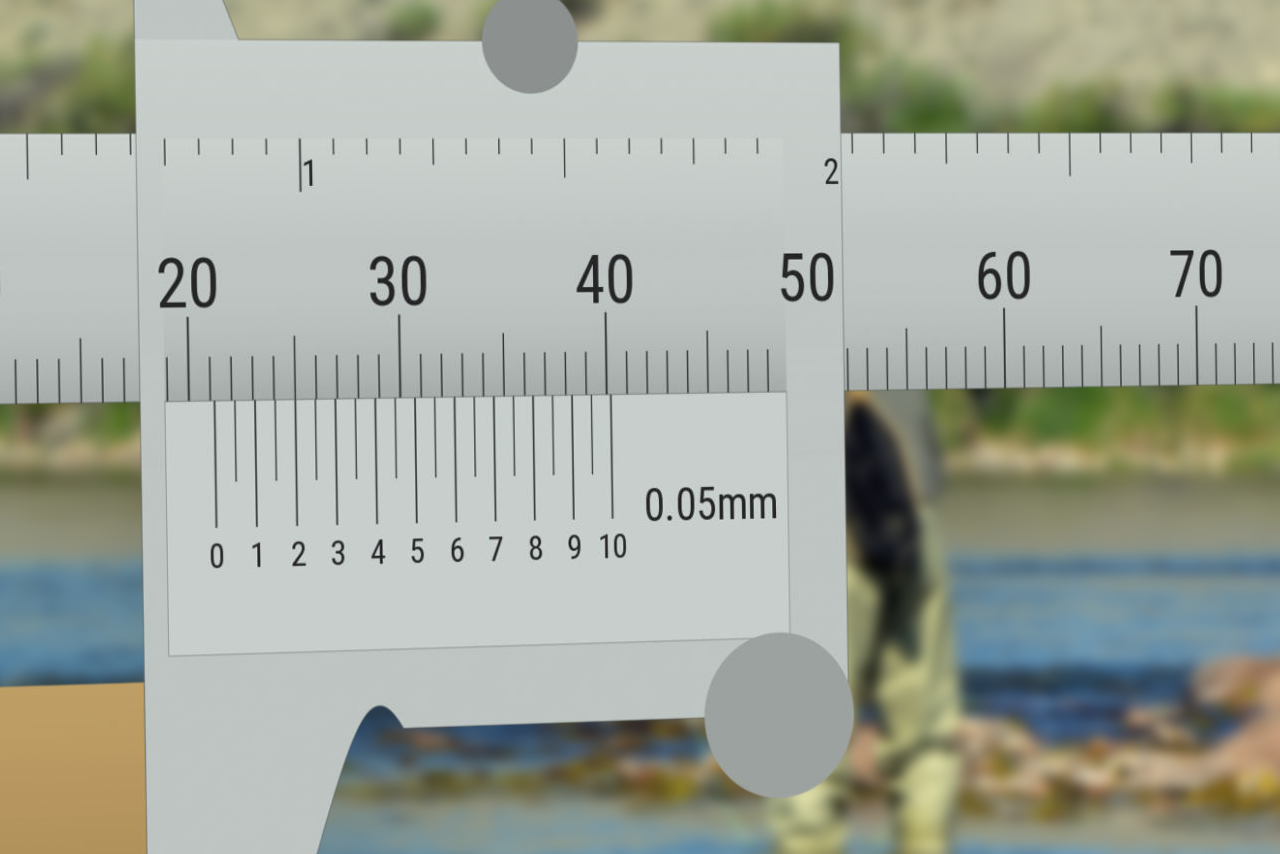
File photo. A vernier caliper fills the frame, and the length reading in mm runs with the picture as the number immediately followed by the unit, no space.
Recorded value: 21.2mm
